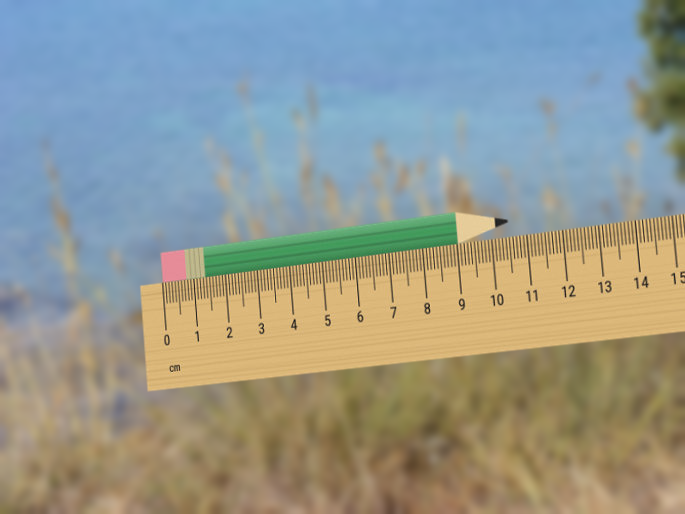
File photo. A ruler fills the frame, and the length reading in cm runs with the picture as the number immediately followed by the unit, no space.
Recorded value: 10.5cm
